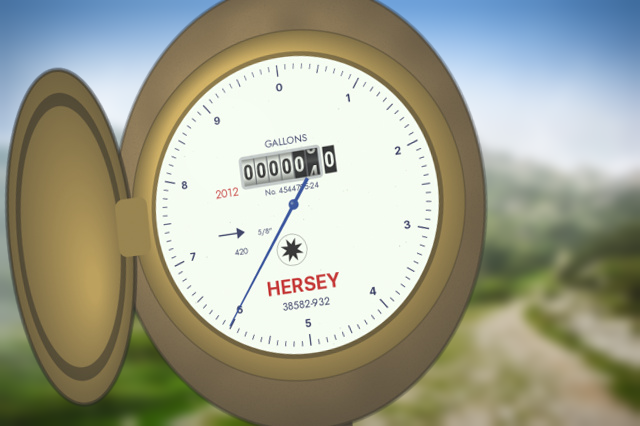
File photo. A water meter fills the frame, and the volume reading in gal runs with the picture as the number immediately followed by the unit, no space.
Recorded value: 36.0gal
